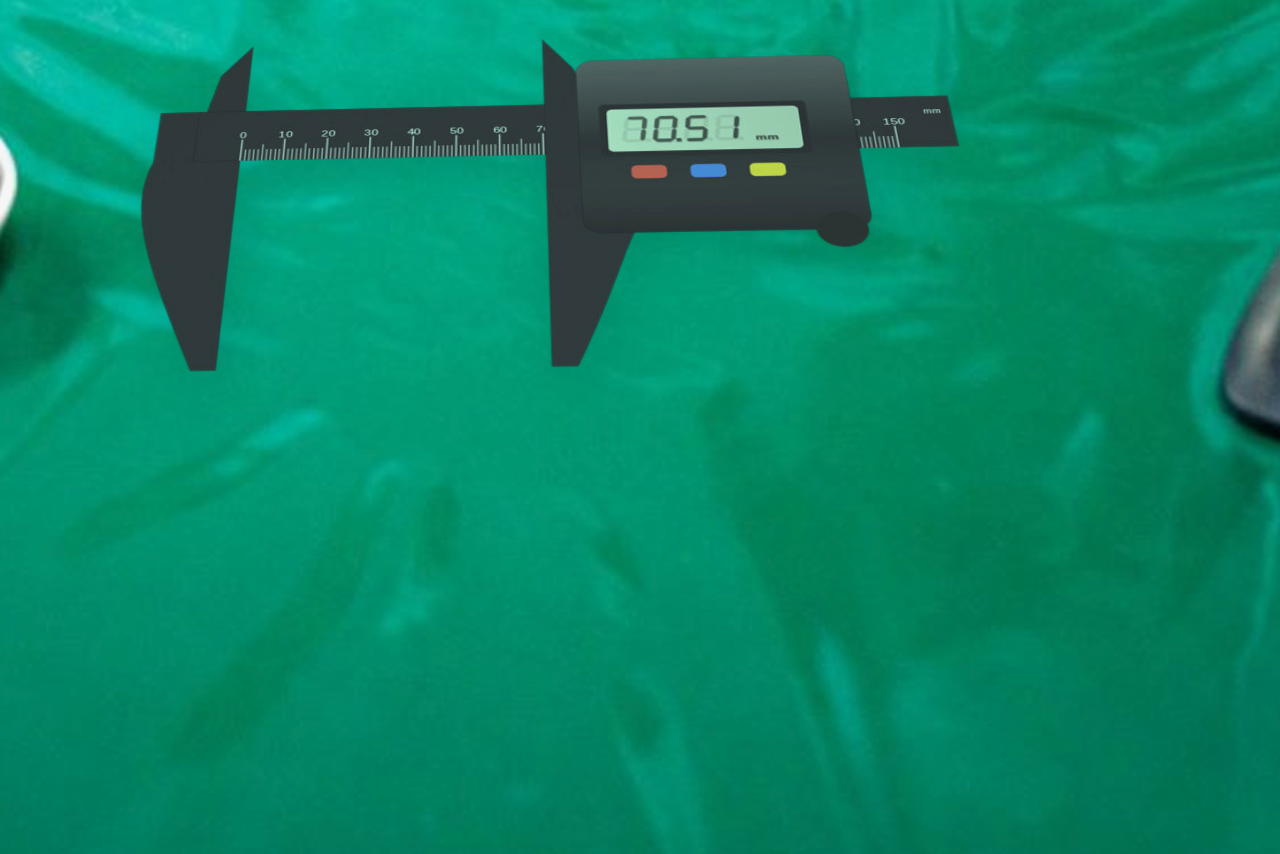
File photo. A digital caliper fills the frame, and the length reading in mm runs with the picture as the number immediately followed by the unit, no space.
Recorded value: 70.51mm
